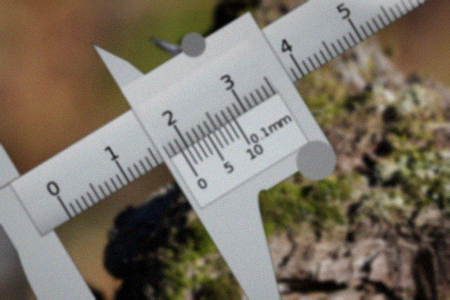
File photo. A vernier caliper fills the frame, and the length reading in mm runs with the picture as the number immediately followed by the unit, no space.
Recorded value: 19.0mm
